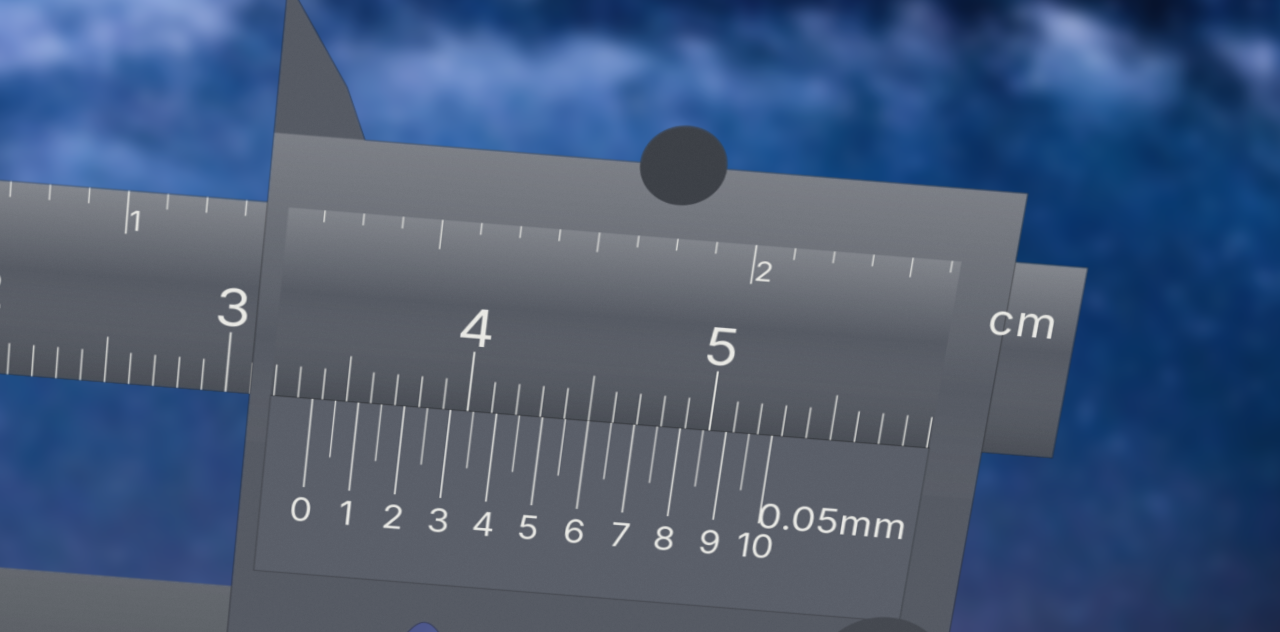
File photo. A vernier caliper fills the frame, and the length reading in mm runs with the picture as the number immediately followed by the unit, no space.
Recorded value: 33.6mm
